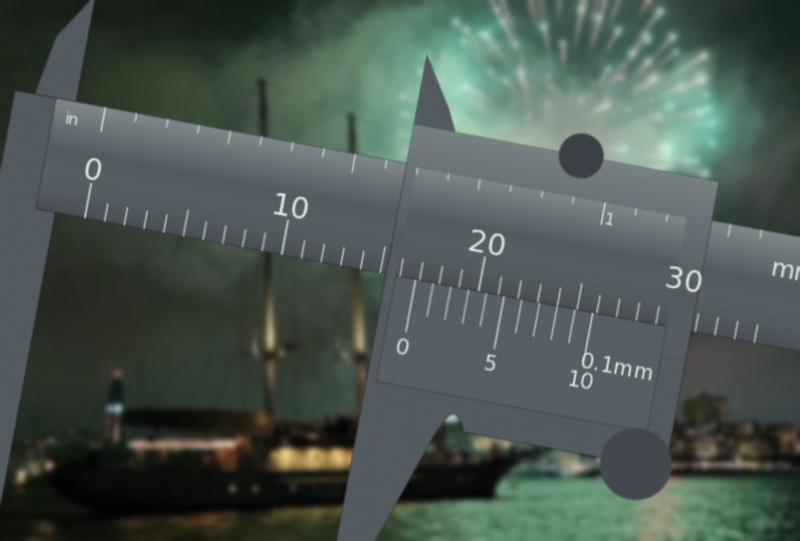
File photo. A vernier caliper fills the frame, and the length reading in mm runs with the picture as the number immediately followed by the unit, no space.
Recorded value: 16.8mm
